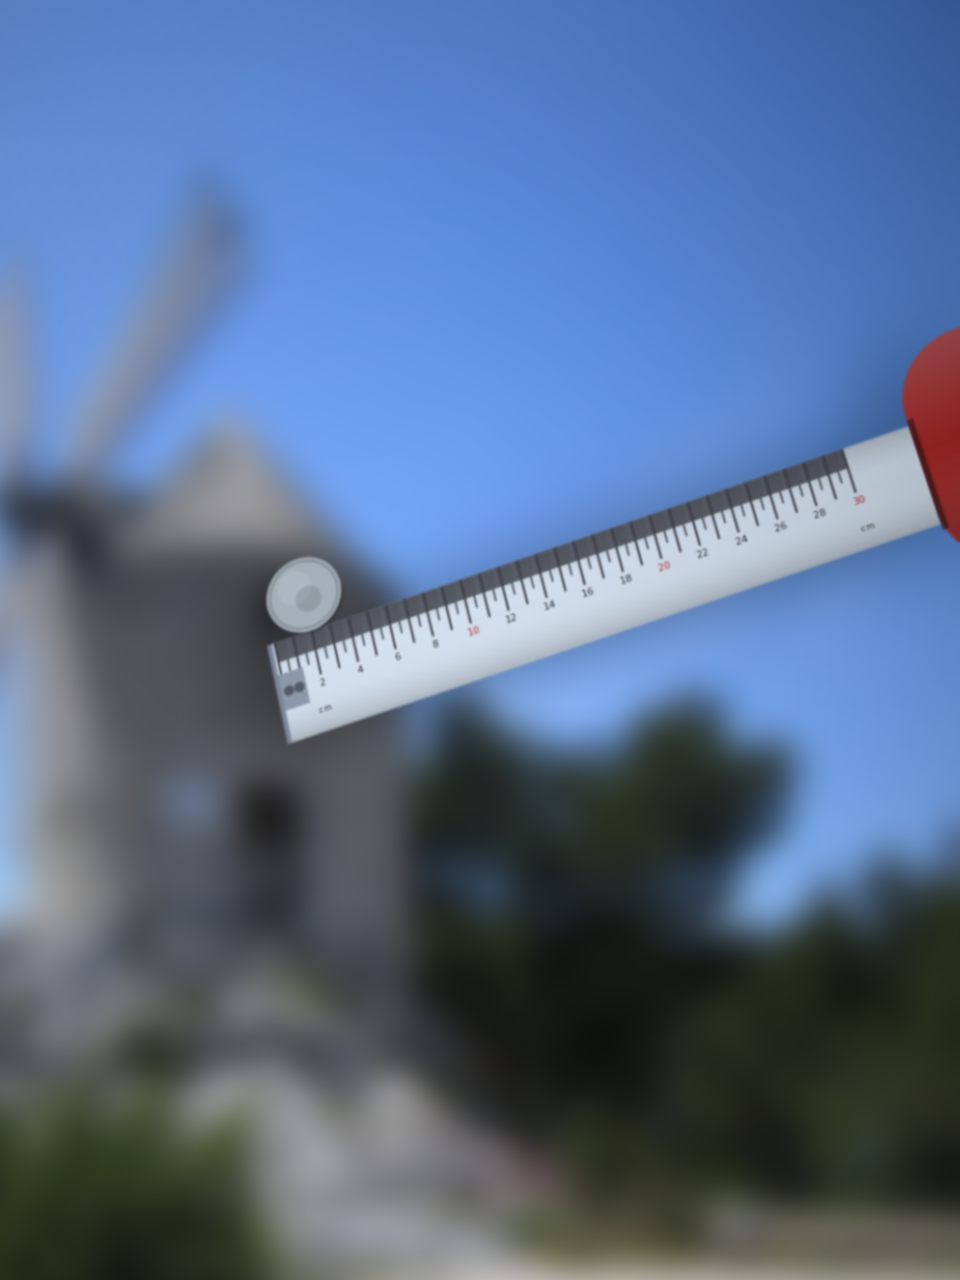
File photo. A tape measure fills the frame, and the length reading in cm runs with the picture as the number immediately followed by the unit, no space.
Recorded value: 4cm
